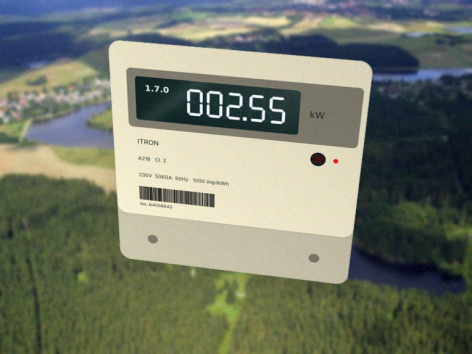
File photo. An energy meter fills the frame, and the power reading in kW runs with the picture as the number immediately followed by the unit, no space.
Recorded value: 2.55kW
